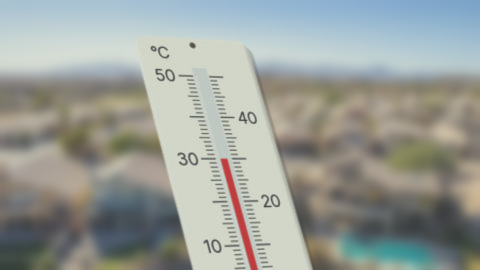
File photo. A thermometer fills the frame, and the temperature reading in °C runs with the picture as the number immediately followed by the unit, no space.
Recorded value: 30°C
